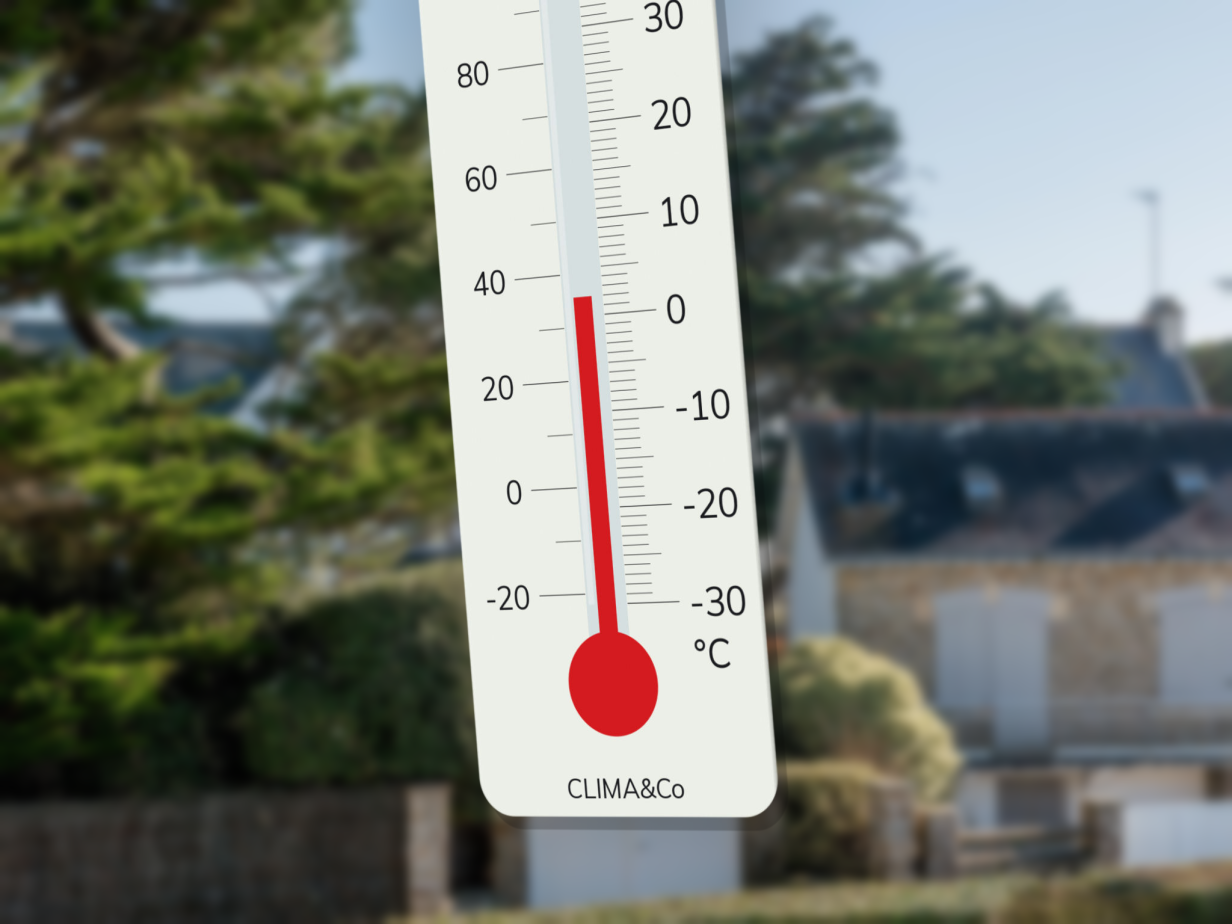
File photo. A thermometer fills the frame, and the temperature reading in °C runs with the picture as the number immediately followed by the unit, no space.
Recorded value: 2°C
